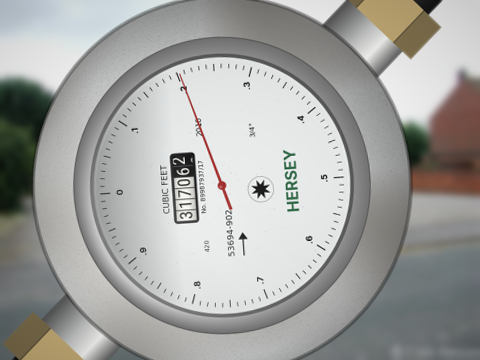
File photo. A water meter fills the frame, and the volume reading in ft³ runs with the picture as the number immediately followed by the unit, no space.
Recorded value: 317062.20ft³
